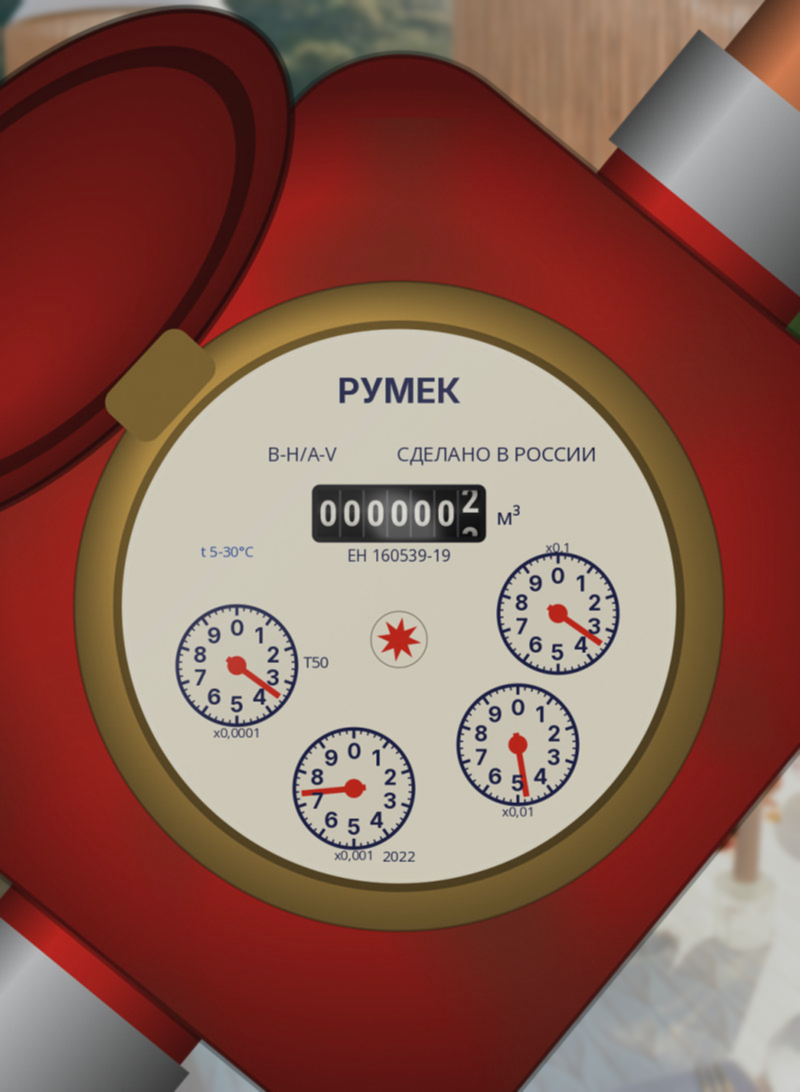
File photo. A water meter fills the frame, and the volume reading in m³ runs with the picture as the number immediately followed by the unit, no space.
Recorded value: 2.3473m³
